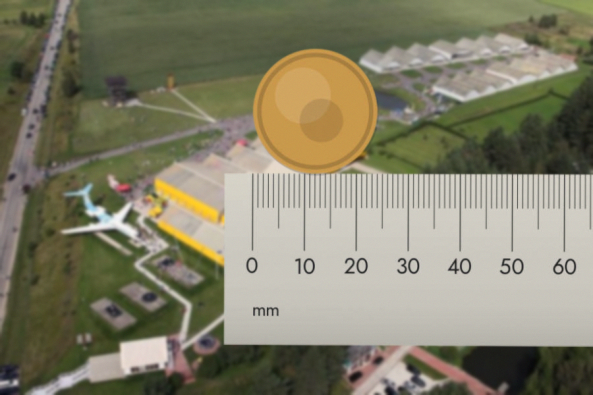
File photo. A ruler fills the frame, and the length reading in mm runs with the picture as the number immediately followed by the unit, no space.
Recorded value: 24mm
